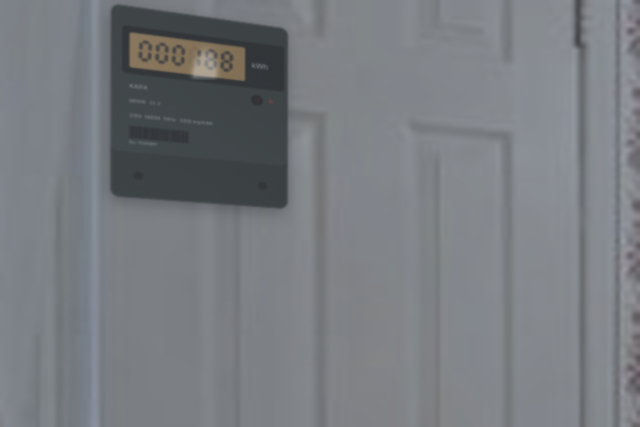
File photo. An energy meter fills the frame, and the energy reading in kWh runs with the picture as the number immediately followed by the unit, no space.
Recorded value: 188kWh
